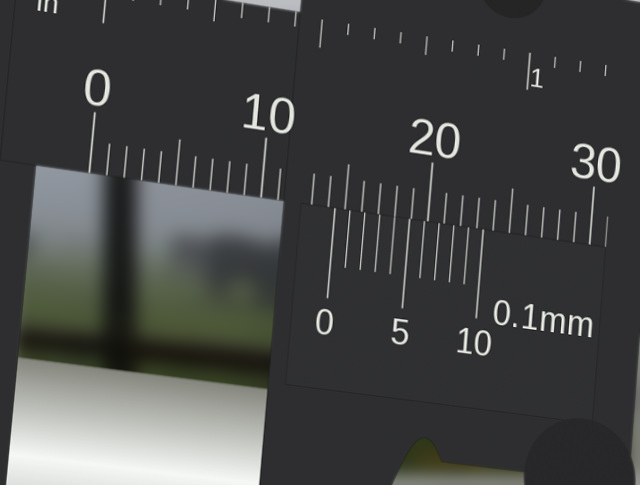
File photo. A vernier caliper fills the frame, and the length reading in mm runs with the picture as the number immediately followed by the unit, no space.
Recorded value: 14.4mm
